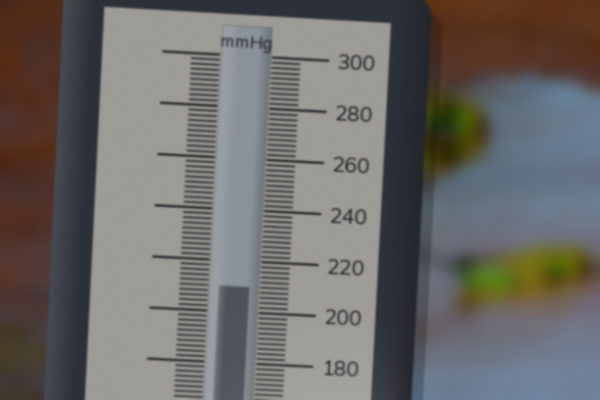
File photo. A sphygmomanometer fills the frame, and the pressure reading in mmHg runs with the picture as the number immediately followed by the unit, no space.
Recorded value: 210mmHg
